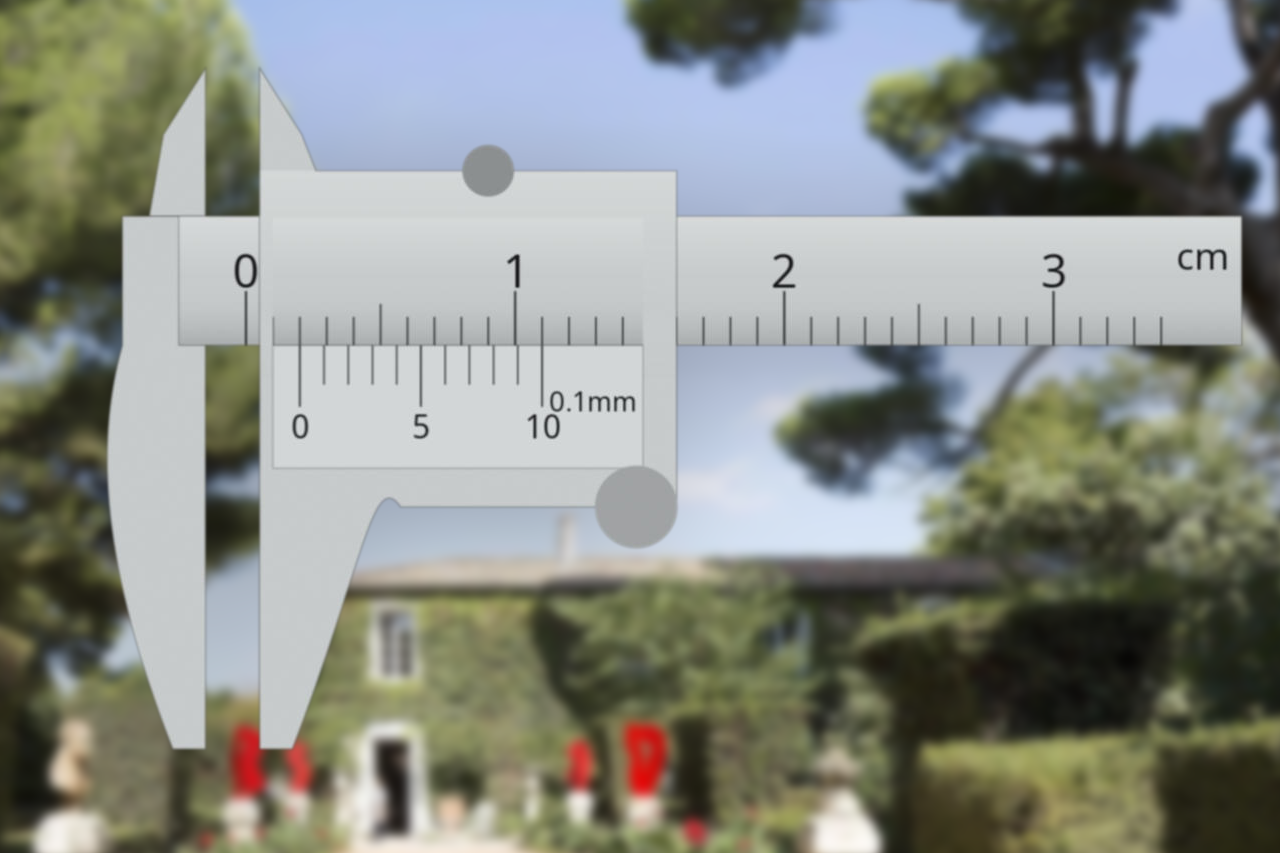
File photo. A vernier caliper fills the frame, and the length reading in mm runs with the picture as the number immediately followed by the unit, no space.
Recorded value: 2.0mm
